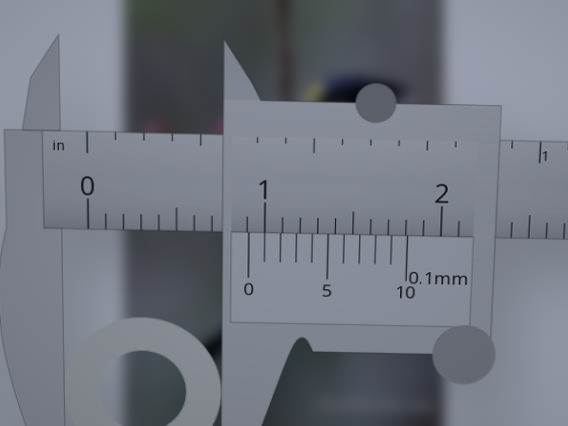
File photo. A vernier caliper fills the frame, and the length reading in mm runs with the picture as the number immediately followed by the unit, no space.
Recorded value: 9.1mm
